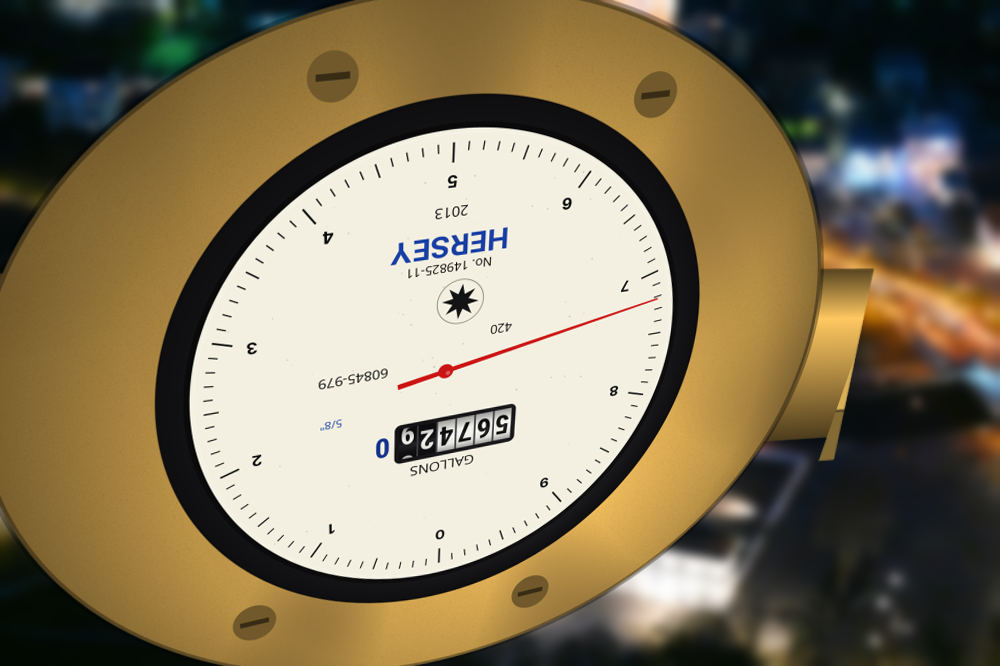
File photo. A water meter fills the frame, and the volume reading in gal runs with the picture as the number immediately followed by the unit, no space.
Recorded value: 5674287.2gal
